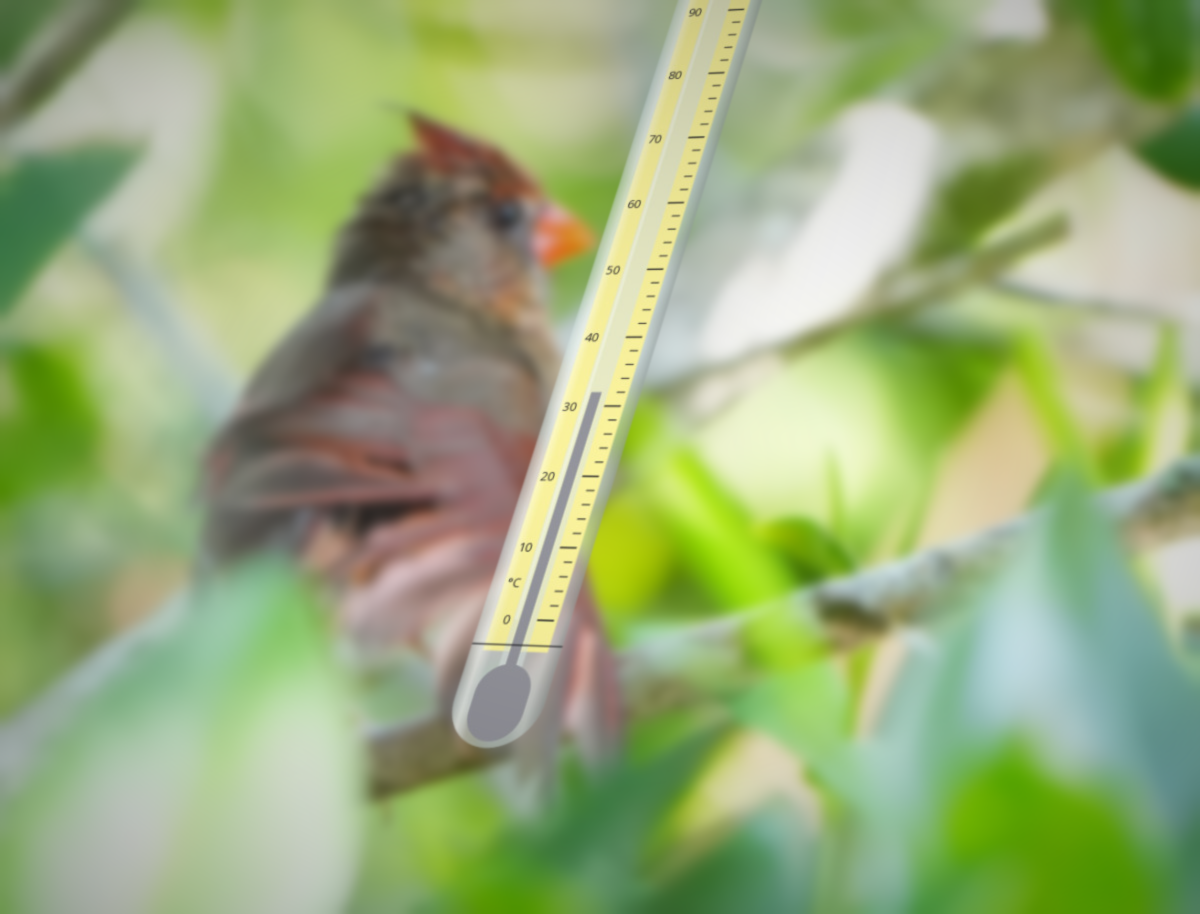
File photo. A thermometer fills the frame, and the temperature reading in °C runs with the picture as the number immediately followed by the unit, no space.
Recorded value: 32°C
